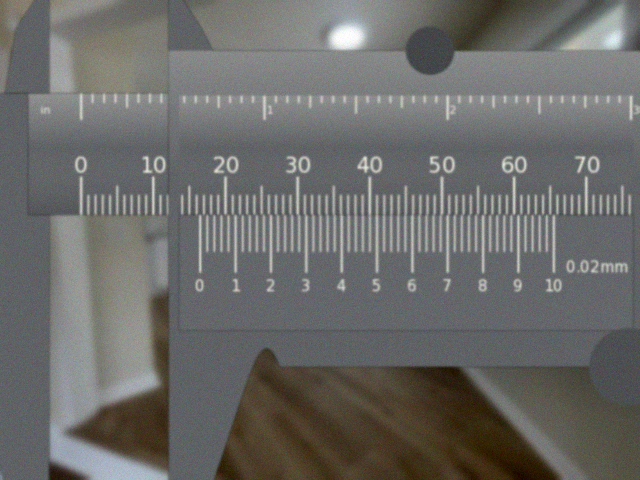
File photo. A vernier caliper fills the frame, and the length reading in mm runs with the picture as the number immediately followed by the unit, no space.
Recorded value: 16.5mm
